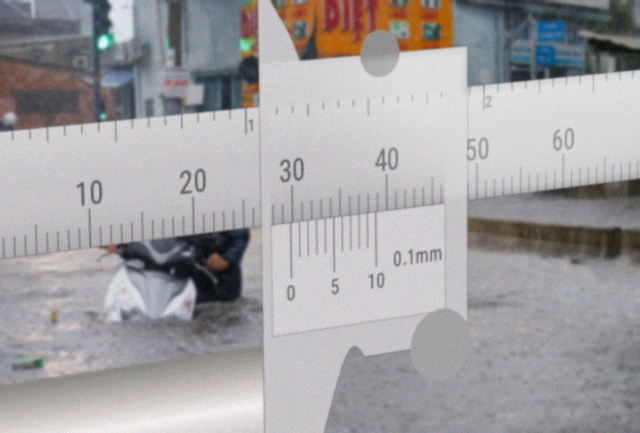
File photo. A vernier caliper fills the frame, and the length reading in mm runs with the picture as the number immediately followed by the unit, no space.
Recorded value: 29.8mm
